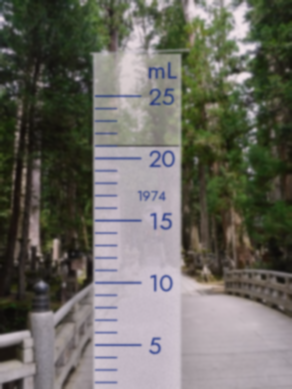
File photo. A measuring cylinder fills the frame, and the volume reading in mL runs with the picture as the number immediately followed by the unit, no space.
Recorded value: 21mL
